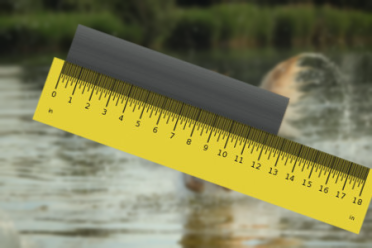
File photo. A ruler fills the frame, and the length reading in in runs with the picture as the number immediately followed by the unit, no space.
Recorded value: 12.5in
